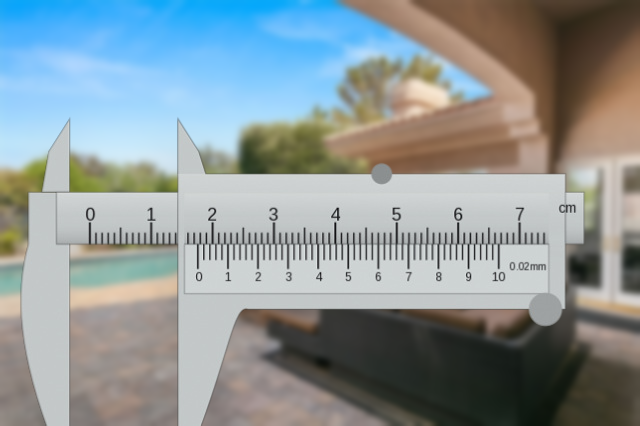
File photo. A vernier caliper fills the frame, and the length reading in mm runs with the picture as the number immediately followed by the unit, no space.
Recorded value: 17.6mm
